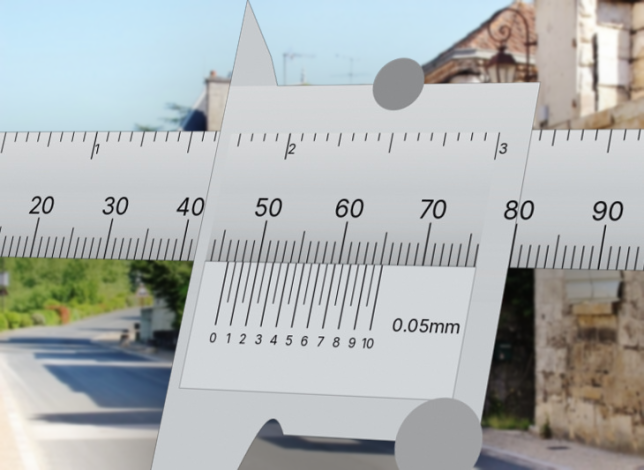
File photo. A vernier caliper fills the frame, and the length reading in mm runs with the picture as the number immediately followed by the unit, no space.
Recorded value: 46.2mm
